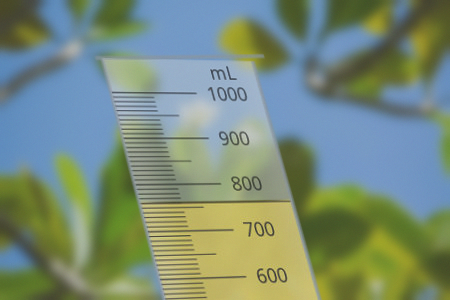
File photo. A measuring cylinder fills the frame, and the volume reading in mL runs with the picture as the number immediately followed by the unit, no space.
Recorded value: 760mL
